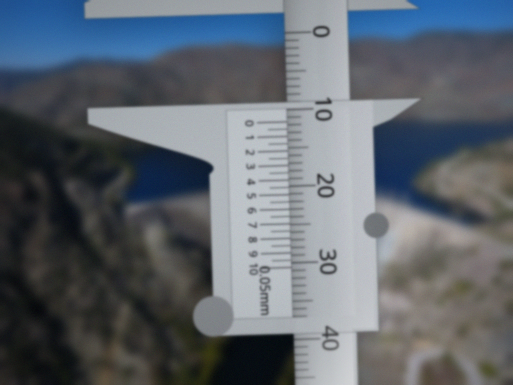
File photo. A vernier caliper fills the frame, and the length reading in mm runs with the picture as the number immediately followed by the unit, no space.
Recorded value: 11.6mm
